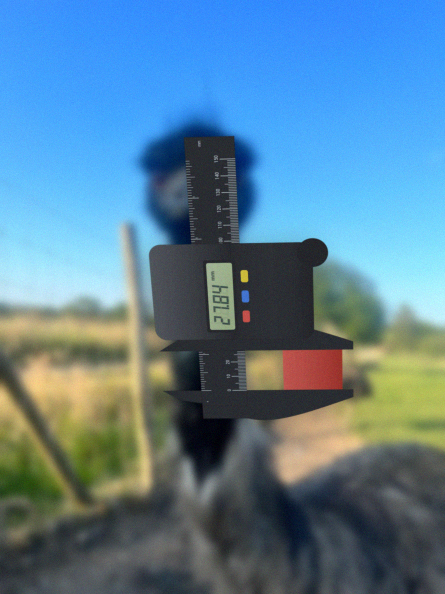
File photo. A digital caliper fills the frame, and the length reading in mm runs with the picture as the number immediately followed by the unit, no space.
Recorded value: 27.84mm
